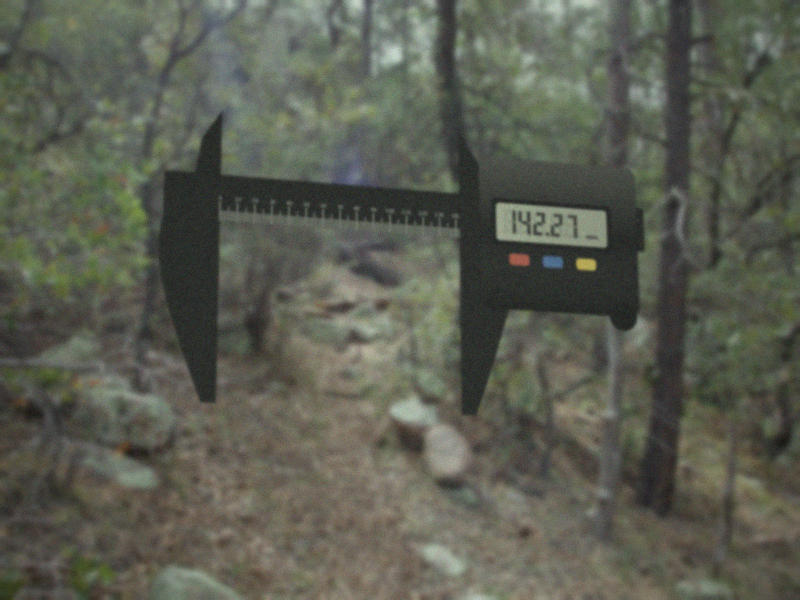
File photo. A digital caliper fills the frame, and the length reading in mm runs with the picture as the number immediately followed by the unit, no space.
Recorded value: 142.27mm
